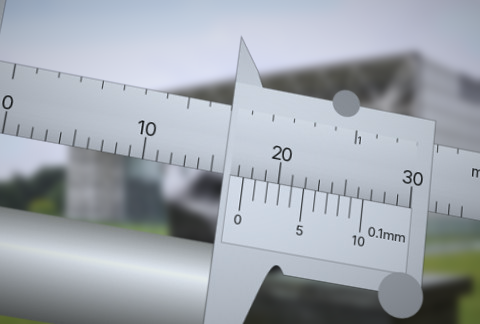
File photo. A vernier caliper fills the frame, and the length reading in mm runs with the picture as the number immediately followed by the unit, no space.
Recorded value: 17.4mm
